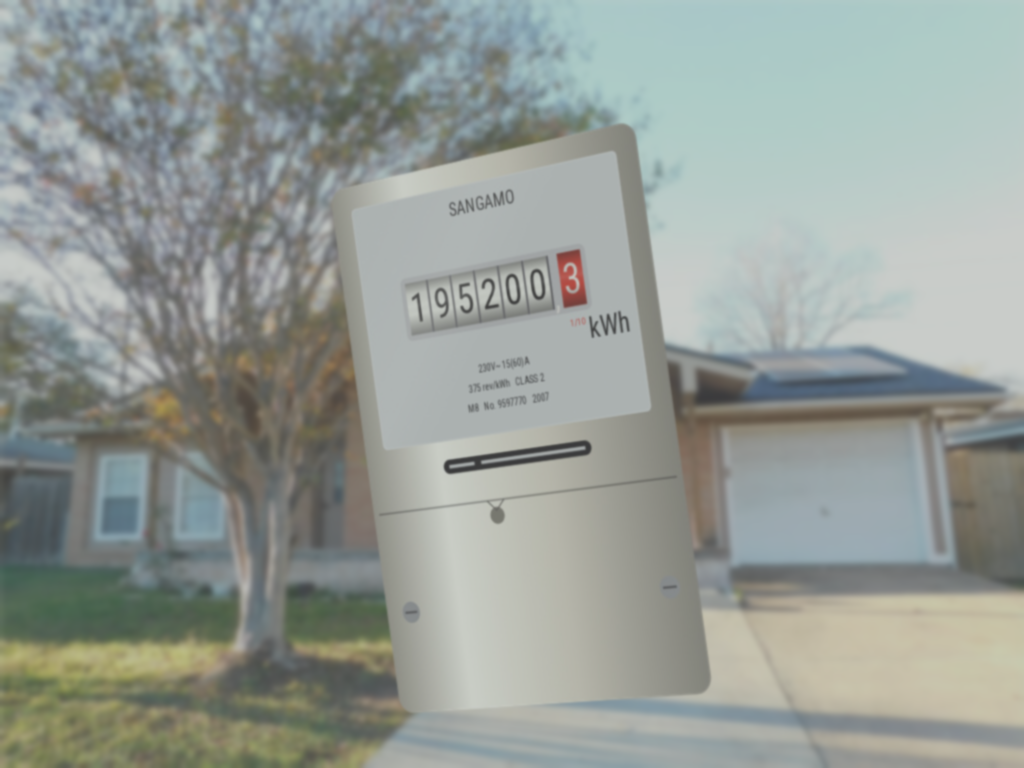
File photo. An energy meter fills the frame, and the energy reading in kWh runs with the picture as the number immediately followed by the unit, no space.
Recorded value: 195200.3kWh
